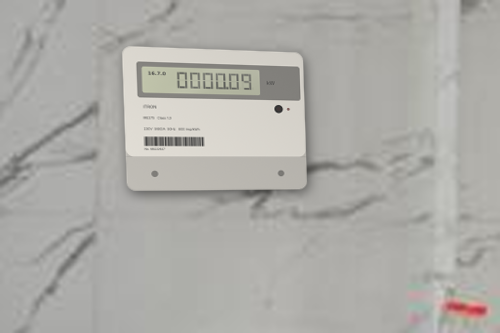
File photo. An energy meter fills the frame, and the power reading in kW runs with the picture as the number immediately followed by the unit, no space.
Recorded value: 0.09kW
